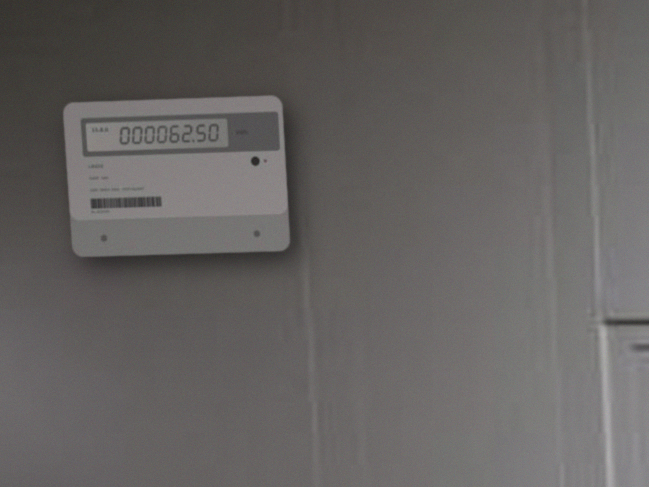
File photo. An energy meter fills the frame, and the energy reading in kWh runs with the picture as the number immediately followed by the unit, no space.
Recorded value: 62.50kWh
